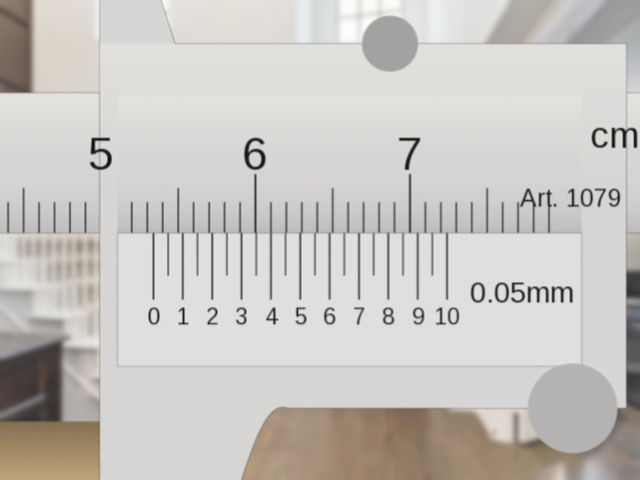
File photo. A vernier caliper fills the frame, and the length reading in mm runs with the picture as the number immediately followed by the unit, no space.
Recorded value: 53.4mm
